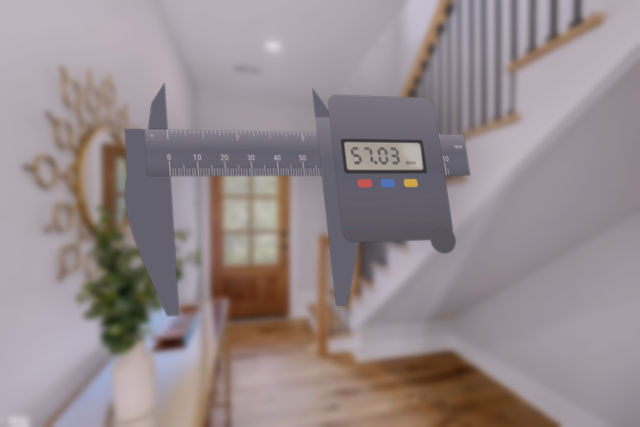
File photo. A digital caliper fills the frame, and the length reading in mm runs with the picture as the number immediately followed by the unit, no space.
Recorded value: 57.03mm
